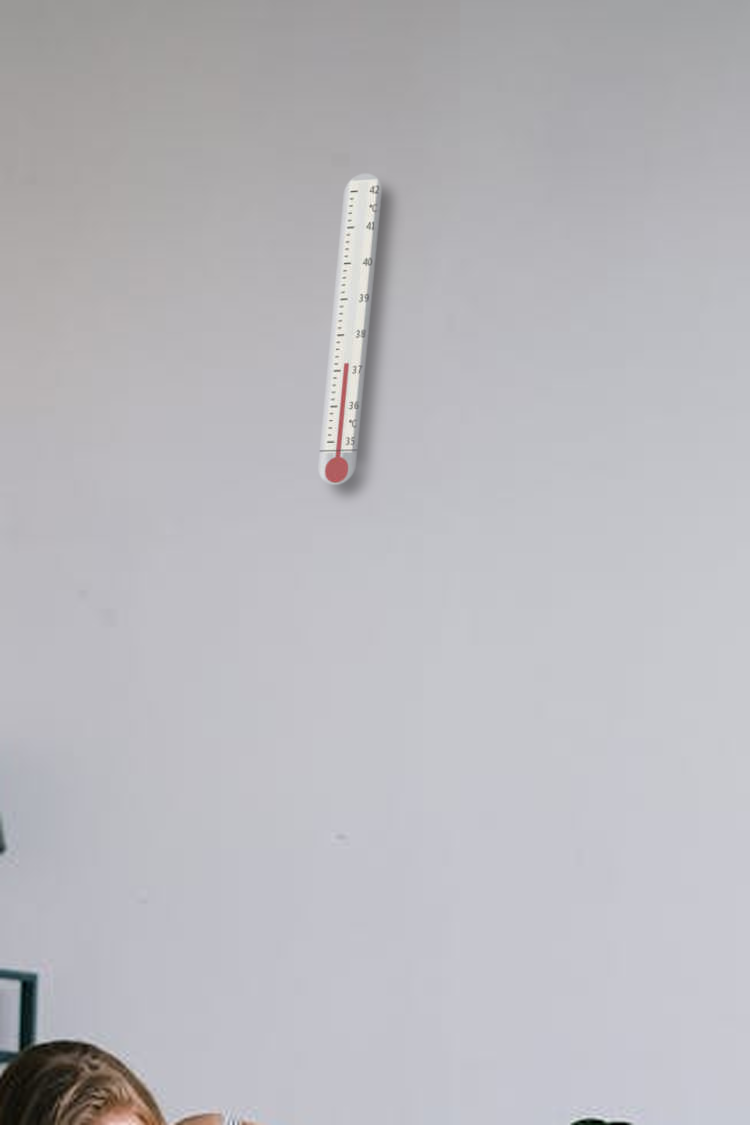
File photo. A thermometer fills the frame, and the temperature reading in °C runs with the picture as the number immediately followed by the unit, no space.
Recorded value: 37.2°C
